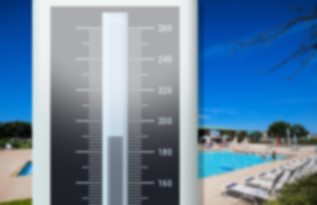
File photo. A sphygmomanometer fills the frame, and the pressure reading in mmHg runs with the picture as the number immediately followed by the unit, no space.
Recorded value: 190mmHg
